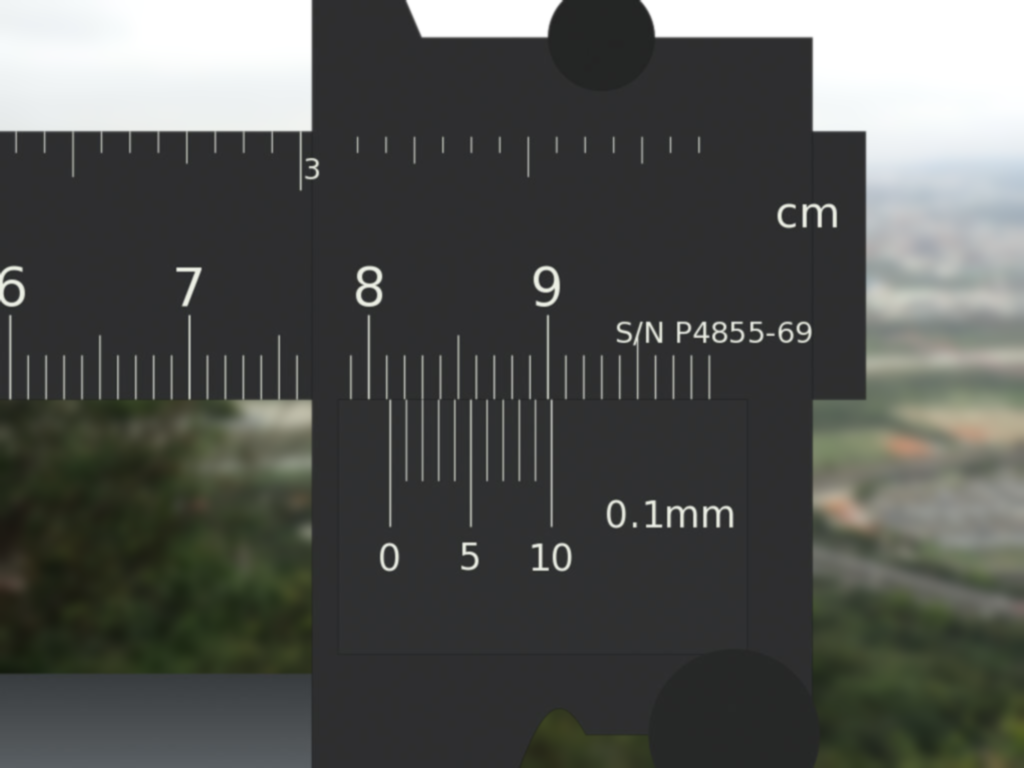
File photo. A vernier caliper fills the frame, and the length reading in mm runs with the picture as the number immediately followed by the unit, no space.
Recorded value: 81.2mm
